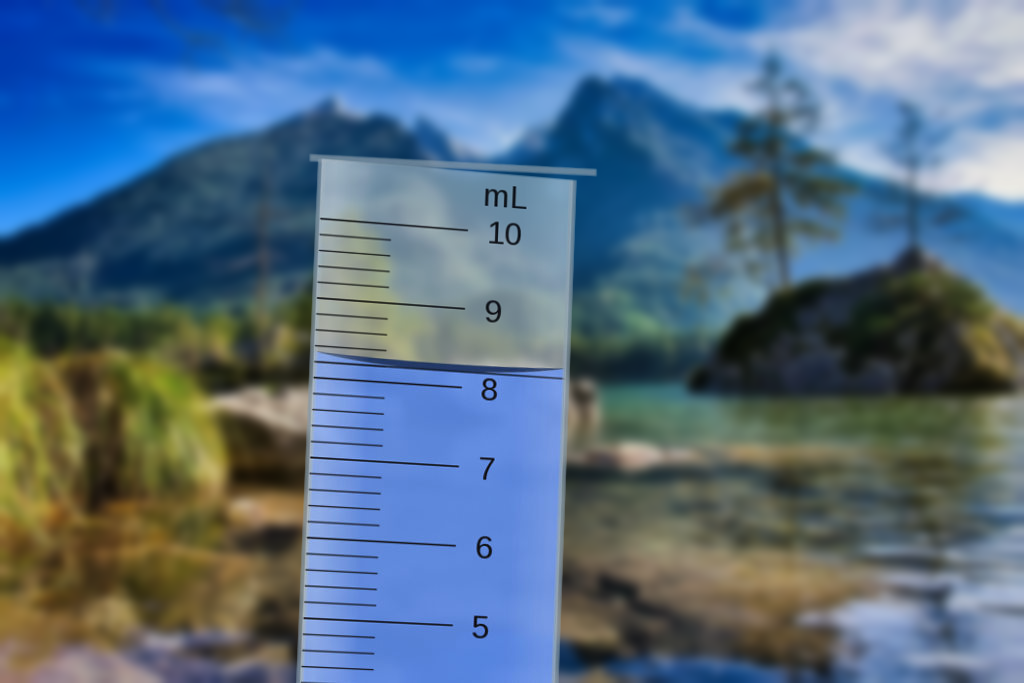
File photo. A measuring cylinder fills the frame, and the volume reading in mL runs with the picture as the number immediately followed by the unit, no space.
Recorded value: 8.2mL
